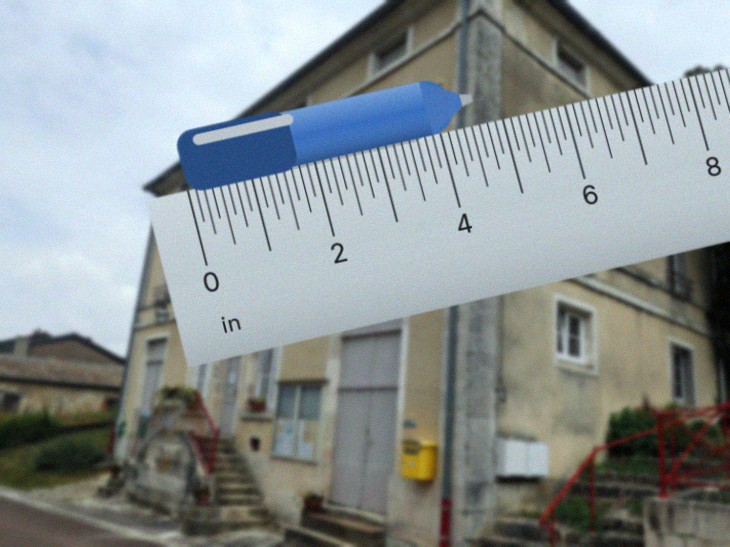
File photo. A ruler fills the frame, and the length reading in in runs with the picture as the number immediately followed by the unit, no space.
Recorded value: 4.625in
